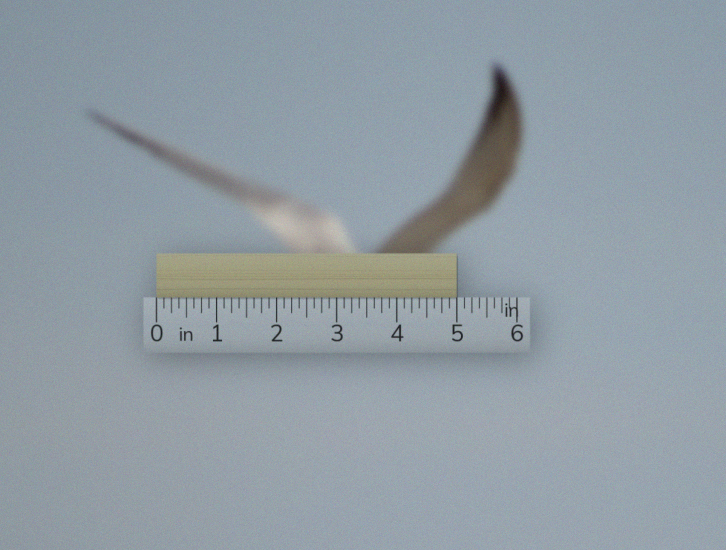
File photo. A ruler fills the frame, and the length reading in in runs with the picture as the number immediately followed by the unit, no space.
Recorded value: 5in
